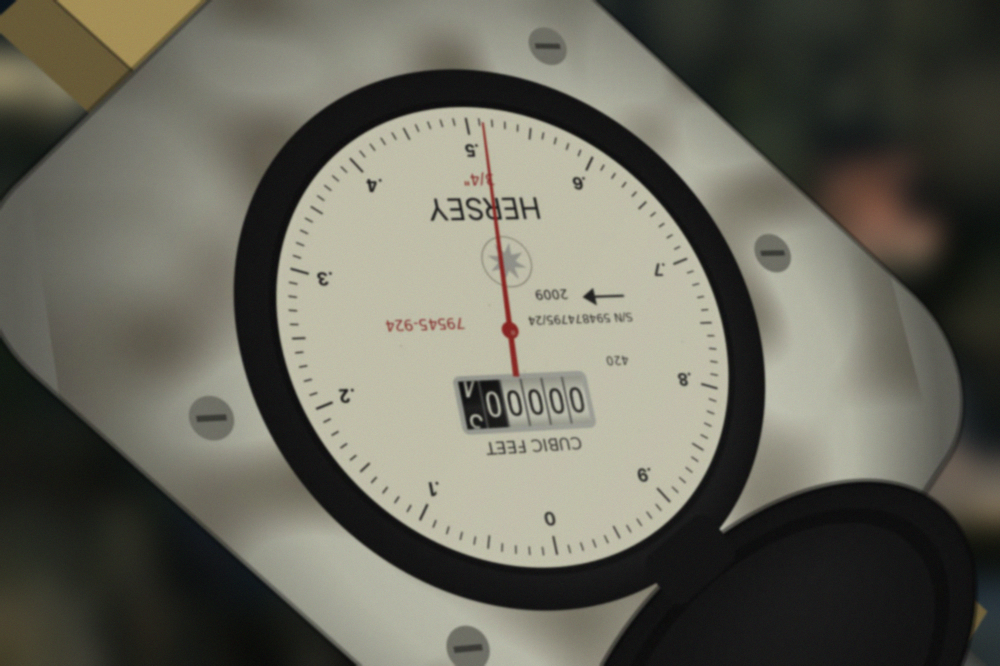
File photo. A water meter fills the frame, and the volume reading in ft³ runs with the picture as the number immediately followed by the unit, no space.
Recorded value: 3.51ft³
